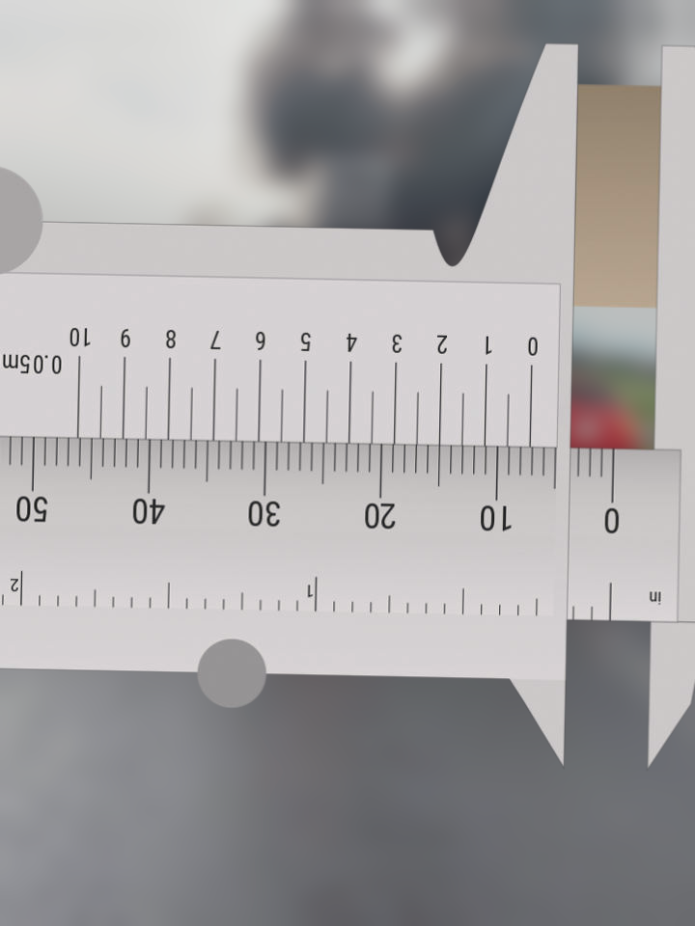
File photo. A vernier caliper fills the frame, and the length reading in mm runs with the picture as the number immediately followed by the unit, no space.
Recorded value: 7.2mm
